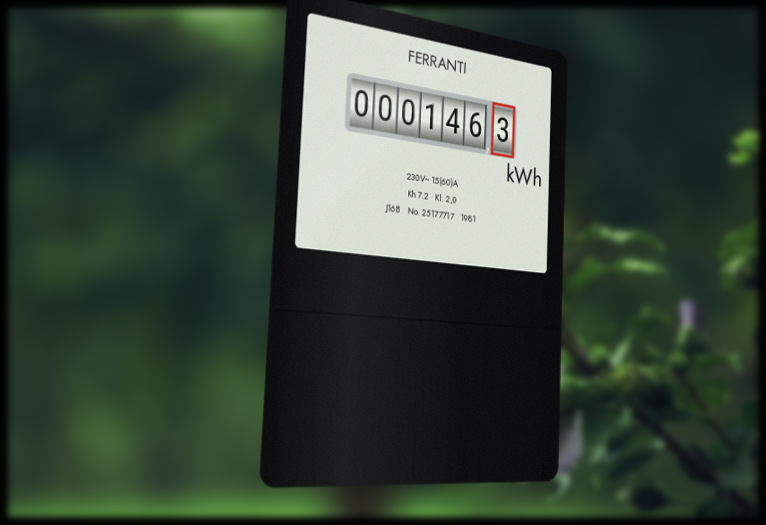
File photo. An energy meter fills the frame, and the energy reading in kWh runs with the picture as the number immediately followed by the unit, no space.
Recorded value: 146.3kWh
